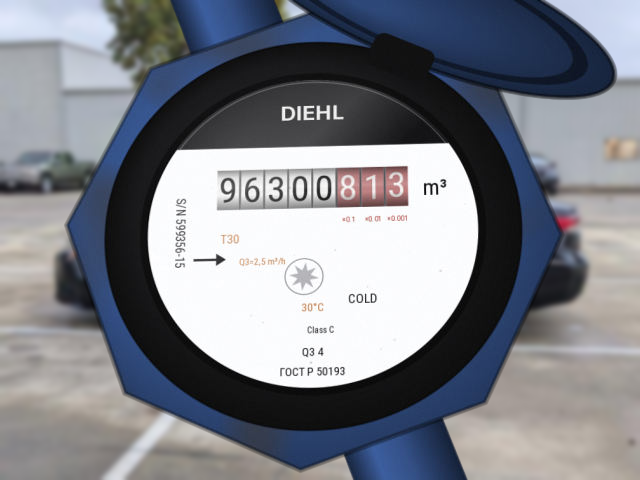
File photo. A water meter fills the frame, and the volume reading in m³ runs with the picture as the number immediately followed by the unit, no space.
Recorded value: 96300.813m³
